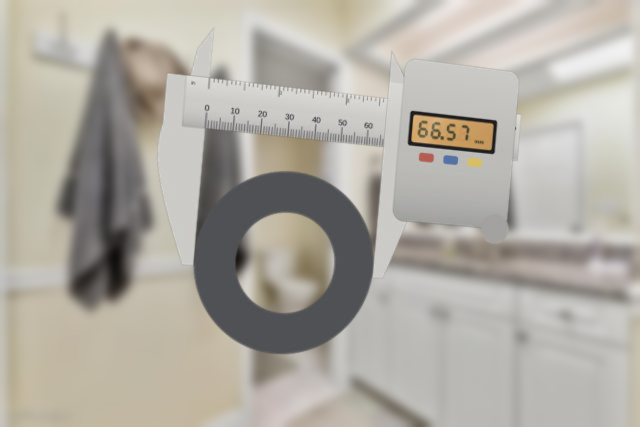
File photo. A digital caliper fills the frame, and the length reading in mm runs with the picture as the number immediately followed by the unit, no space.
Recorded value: 66.57mm
